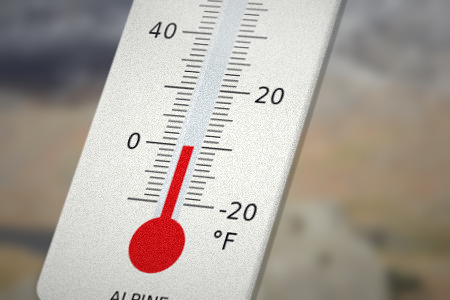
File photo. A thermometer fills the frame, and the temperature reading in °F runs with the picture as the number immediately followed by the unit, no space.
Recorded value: 0°F
